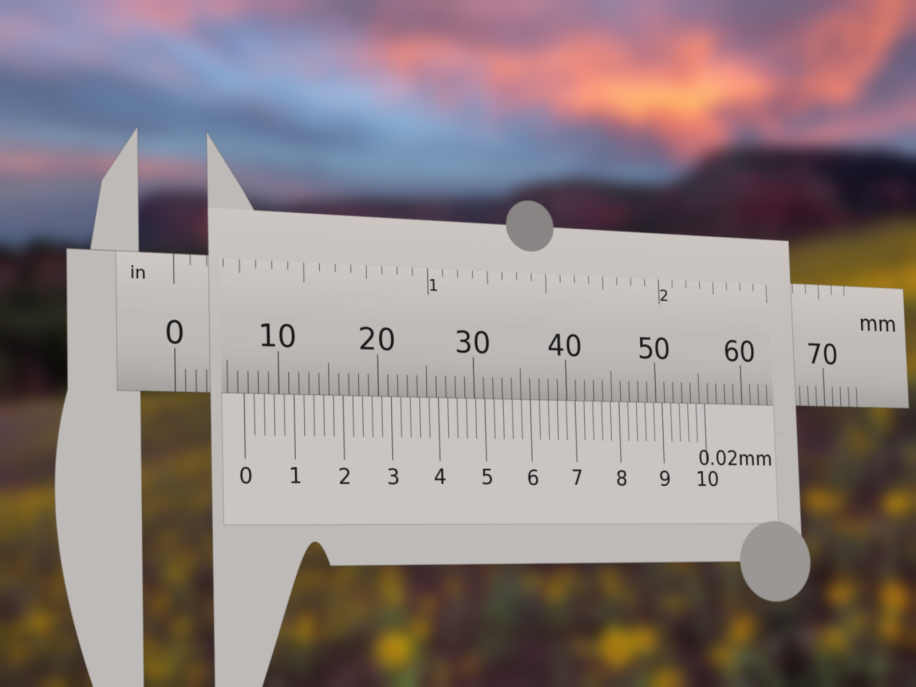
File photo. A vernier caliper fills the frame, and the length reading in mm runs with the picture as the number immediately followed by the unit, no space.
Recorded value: 6.6mm
